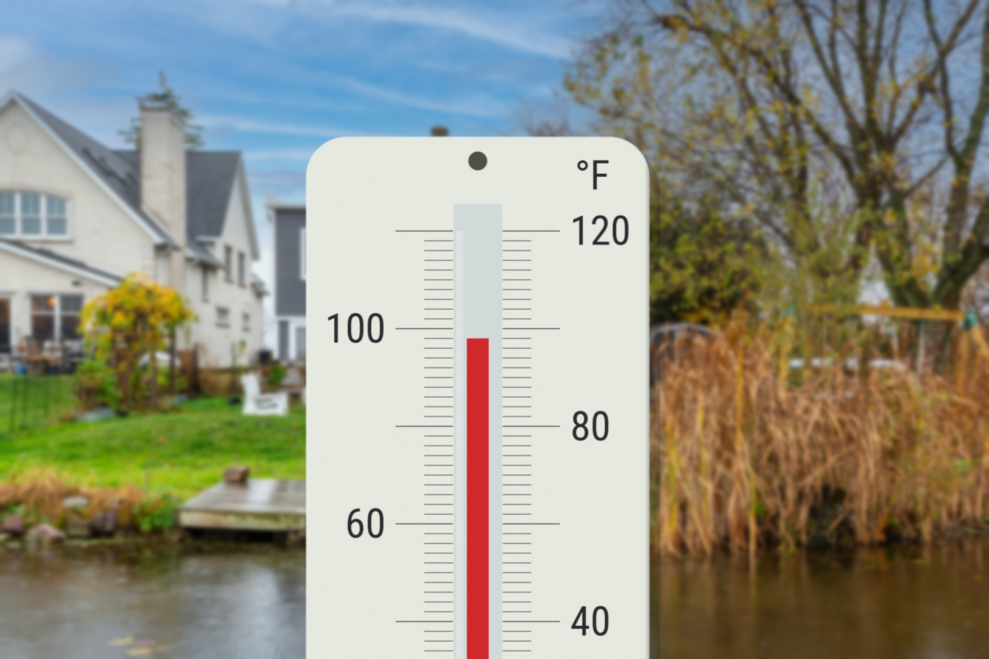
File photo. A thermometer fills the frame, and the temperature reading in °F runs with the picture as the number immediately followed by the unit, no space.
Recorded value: 98°F
